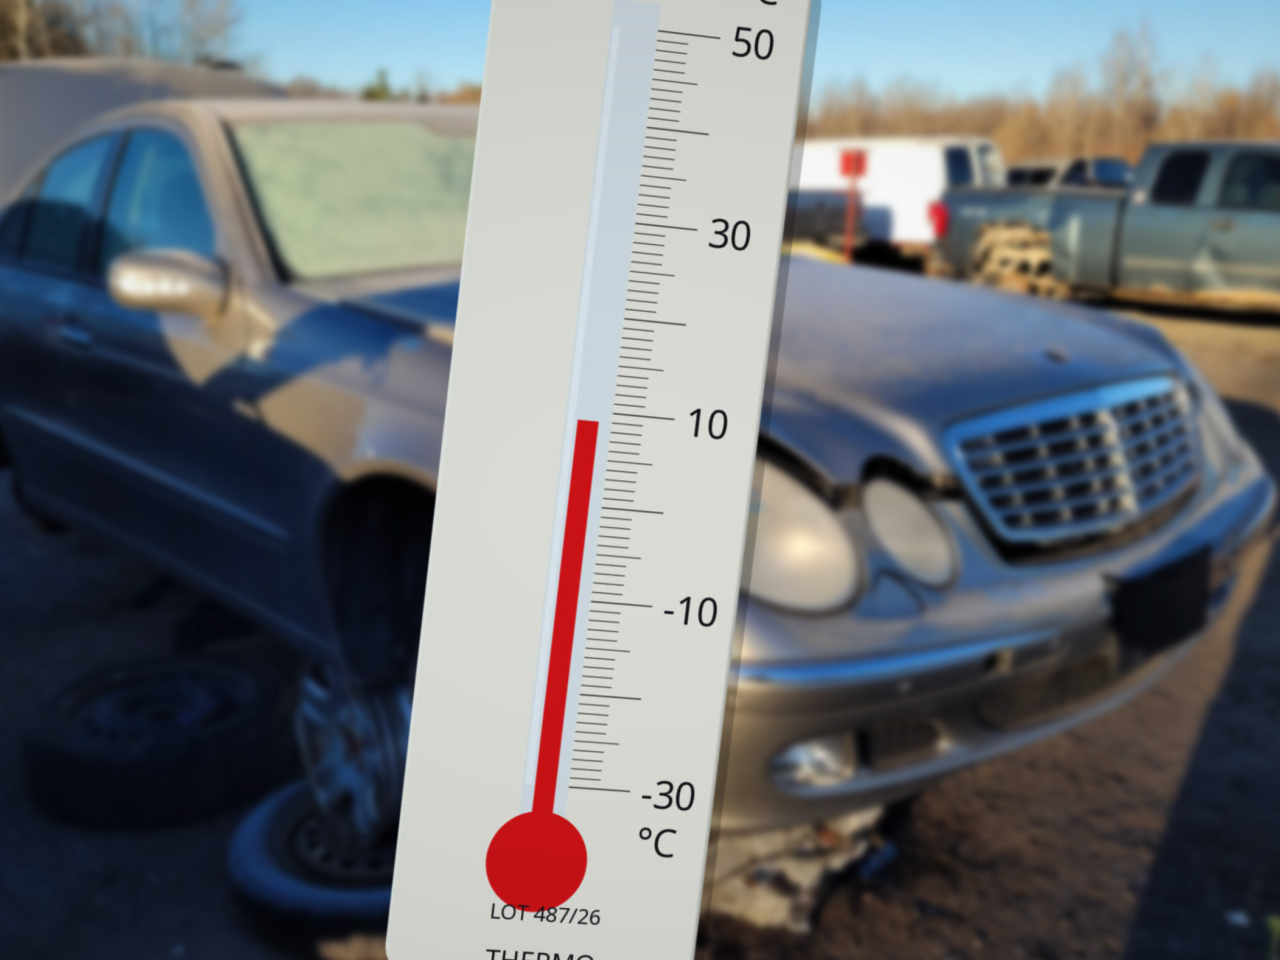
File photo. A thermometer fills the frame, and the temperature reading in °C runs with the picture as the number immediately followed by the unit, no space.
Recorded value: 9°C
